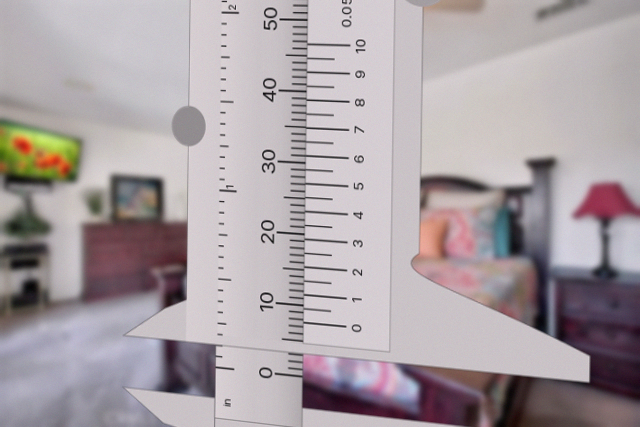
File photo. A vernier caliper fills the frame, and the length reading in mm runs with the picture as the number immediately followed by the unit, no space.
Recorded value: 7.6mm
